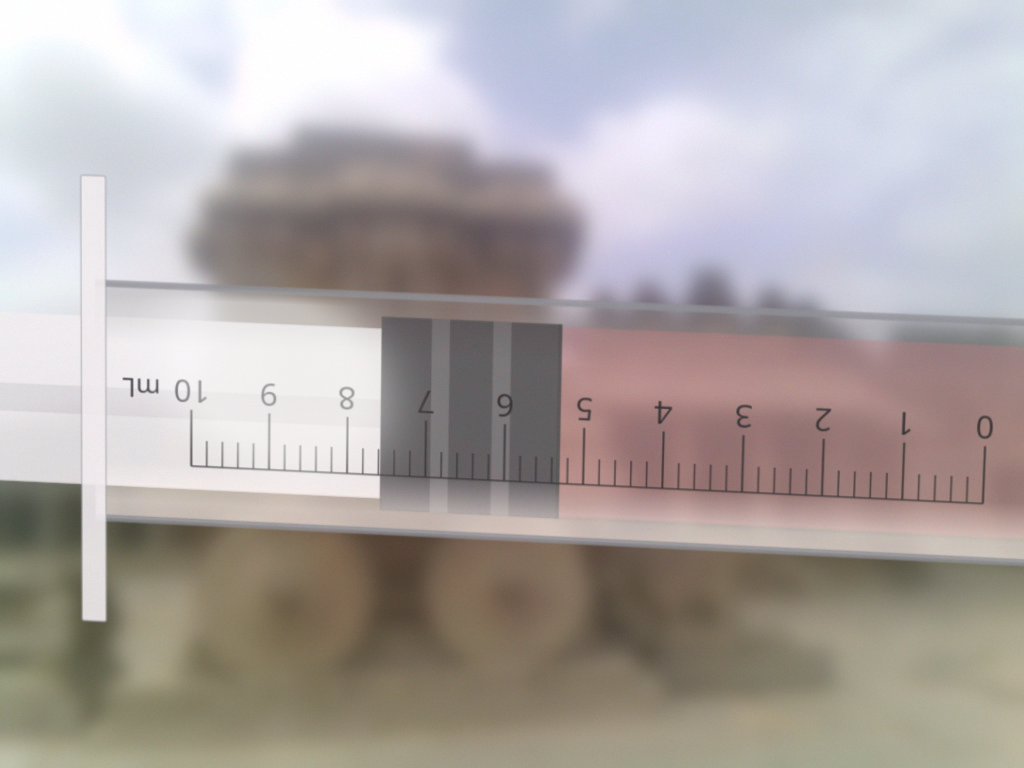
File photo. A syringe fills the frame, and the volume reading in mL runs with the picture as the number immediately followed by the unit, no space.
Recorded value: 5.3mL
